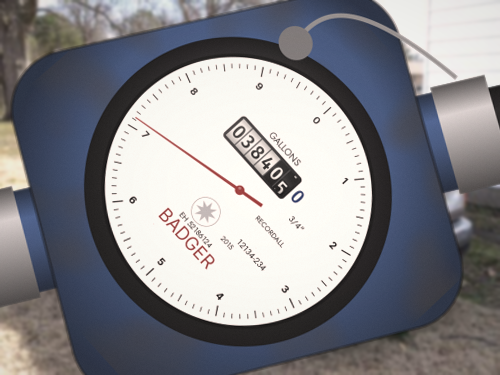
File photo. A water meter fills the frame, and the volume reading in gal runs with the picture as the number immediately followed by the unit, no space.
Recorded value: 384047.1gal
